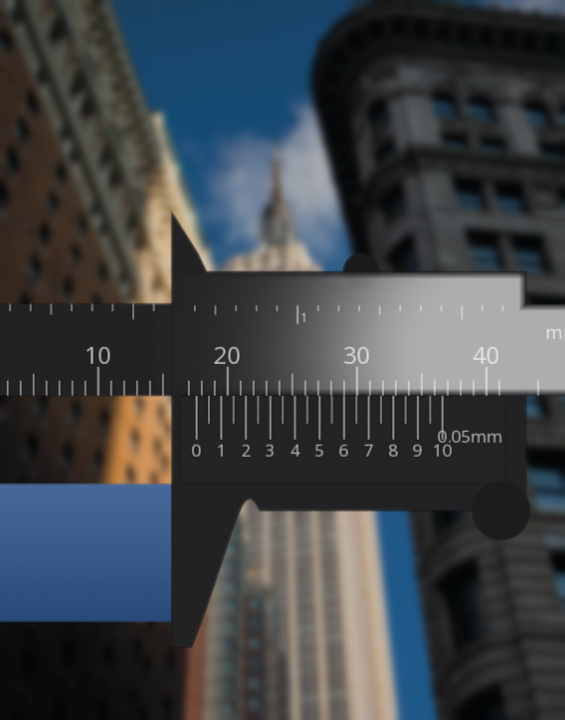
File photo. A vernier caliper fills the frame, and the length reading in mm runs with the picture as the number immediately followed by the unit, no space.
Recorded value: 17.6mm
